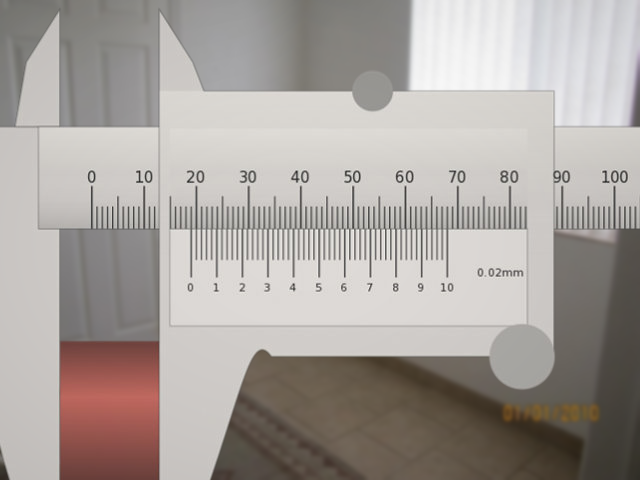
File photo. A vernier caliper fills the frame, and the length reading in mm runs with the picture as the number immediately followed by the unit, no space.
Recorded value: 19.0mm
